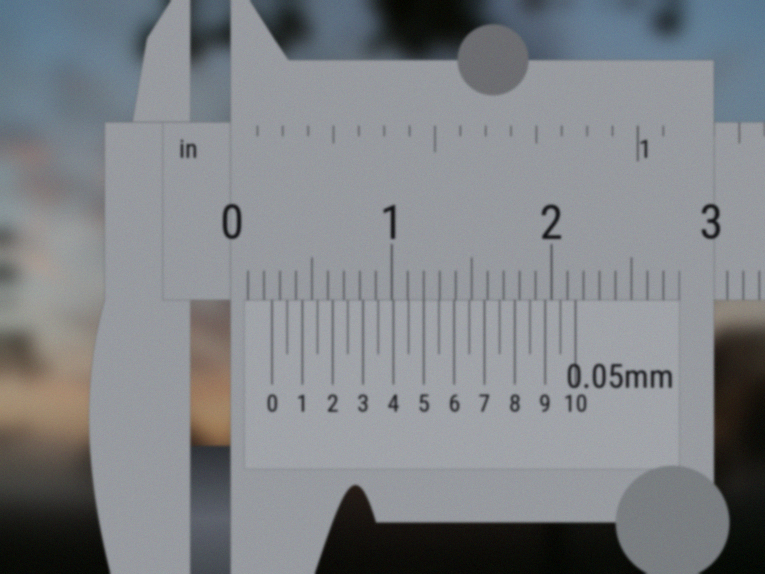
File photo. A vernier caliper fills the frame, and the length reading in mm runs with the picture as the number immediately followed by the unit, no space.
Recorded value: 2.5mm
